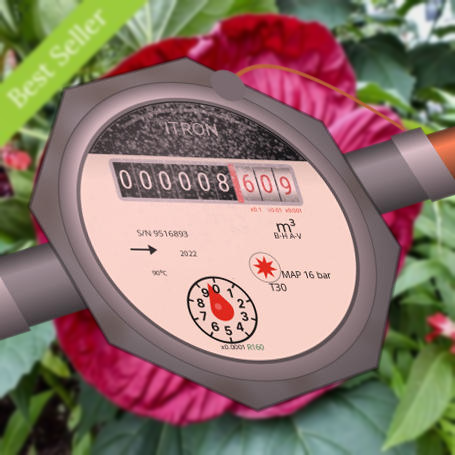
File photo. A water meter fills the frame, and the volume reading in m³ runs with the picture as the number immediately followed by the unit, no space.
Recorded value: 8.6089m³
